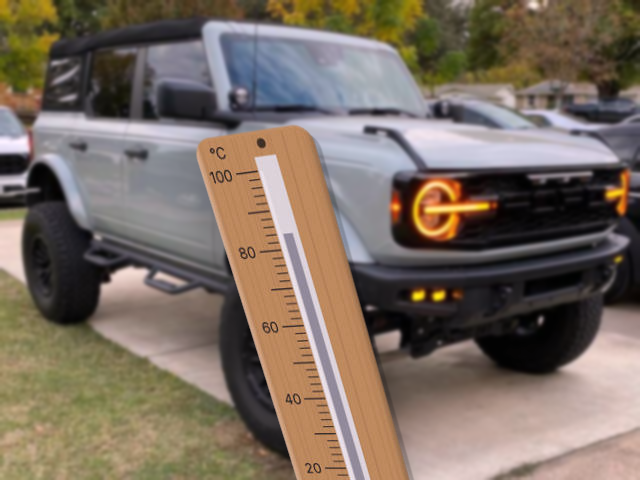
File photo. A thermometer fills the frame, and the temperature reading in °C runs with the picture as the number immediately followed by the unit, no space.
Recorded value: 84°C
